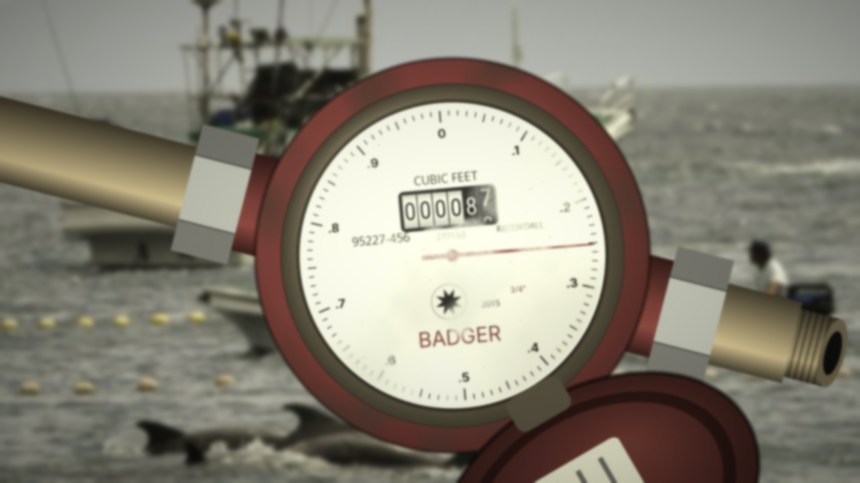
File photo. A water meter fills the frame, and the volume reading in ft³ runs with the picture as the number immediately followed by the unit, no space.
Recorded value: 87.25ft³
